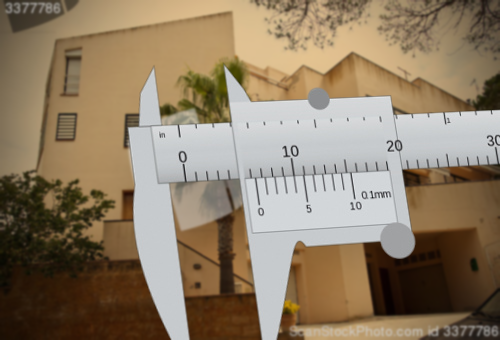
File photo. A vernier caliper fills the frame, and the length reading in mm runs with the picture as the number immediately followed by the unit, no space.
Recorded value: 6.4mm
